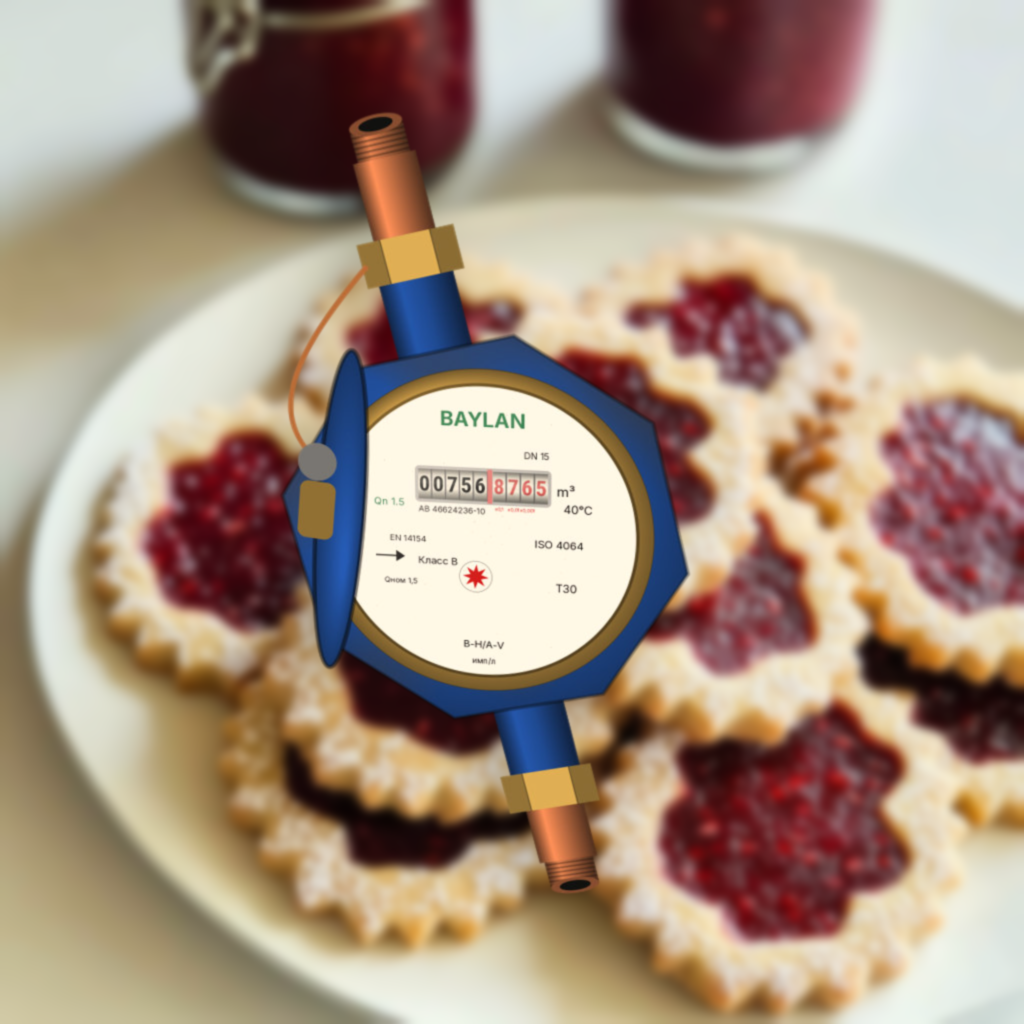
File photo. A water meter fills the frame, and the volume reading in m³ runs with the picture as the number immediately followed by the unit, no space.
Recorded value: 756.8765m³
